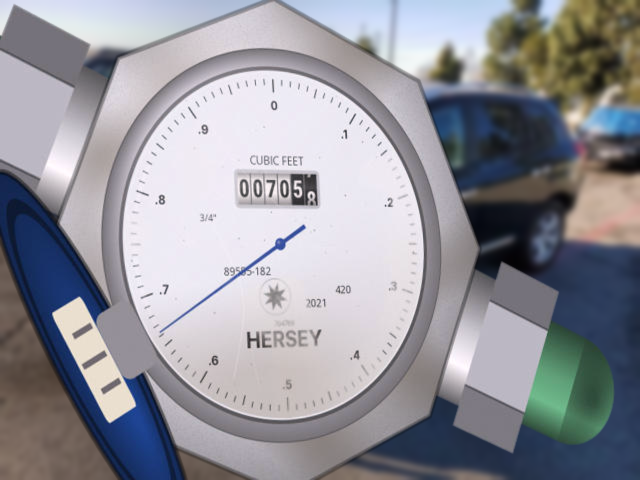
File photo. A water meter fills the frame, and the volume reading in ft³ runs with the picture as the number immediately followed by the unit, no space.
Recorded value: 7057.66ft³
